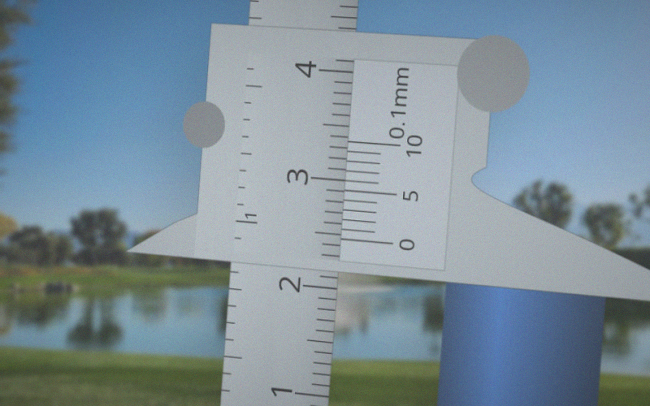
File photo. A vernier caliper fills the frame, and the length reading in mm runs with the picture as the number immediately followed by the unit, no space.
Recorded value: 24.6mm
